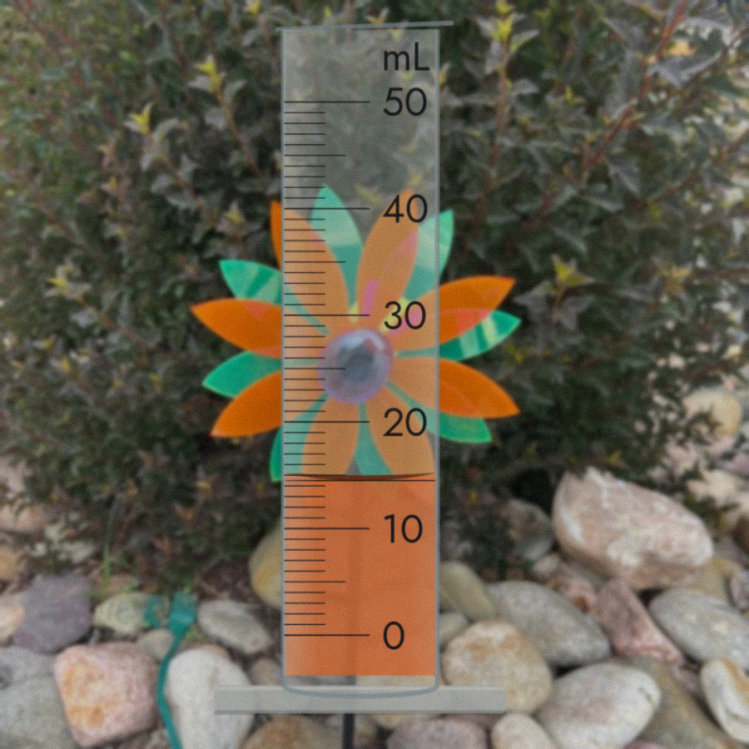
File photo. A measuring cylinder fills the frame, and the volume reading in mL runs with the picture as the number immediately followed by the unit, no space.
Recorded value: 14.5mL
